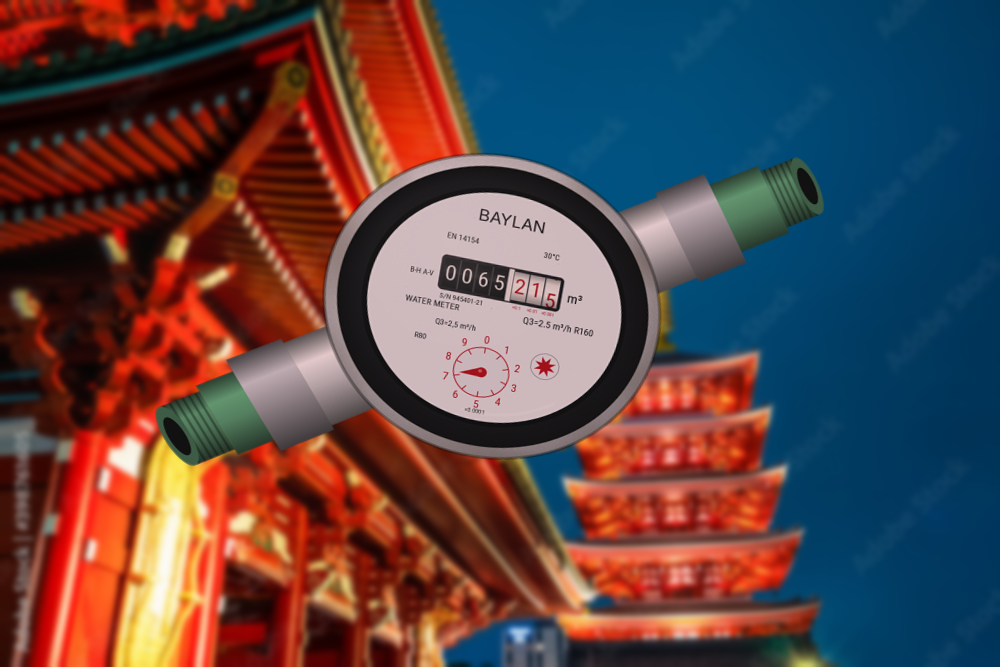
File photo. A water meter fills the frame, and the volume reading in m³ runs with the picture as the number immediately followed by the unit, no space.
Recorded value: 65.2147m³
